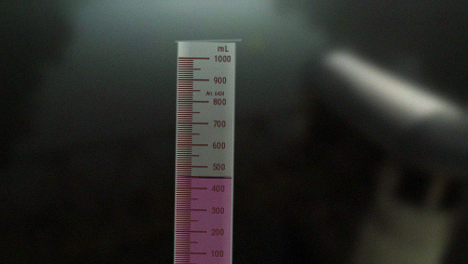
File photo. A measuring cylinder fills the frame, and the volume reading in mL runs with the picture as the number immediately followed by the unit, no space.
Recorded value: 450mL
